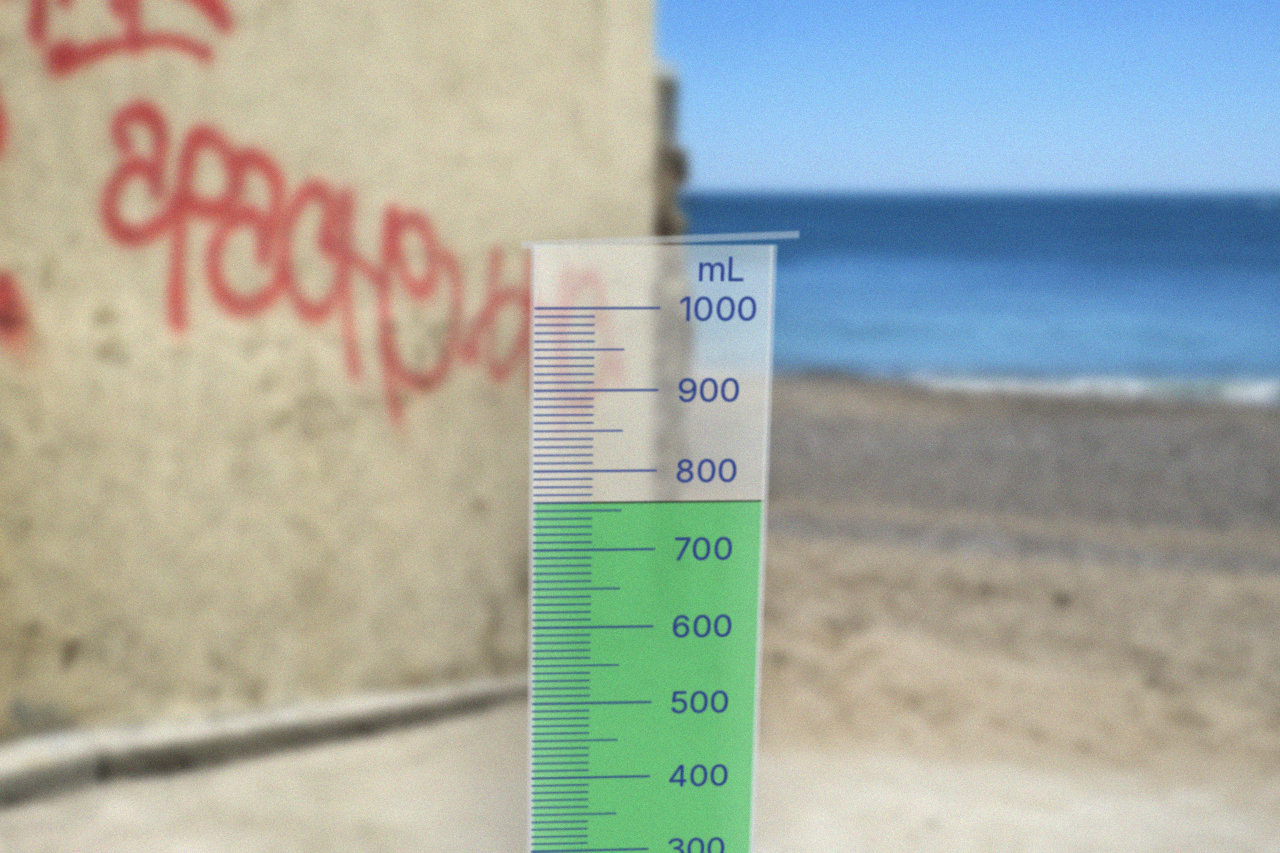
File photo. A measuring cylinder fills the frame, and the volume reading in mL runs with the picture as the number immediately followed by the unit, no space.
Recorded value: 760mL
